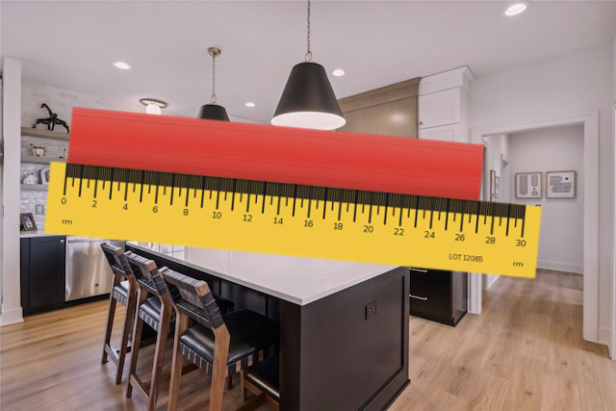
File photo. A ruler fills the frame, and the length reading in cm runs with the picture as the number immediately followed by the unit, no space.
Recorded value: 27cm
